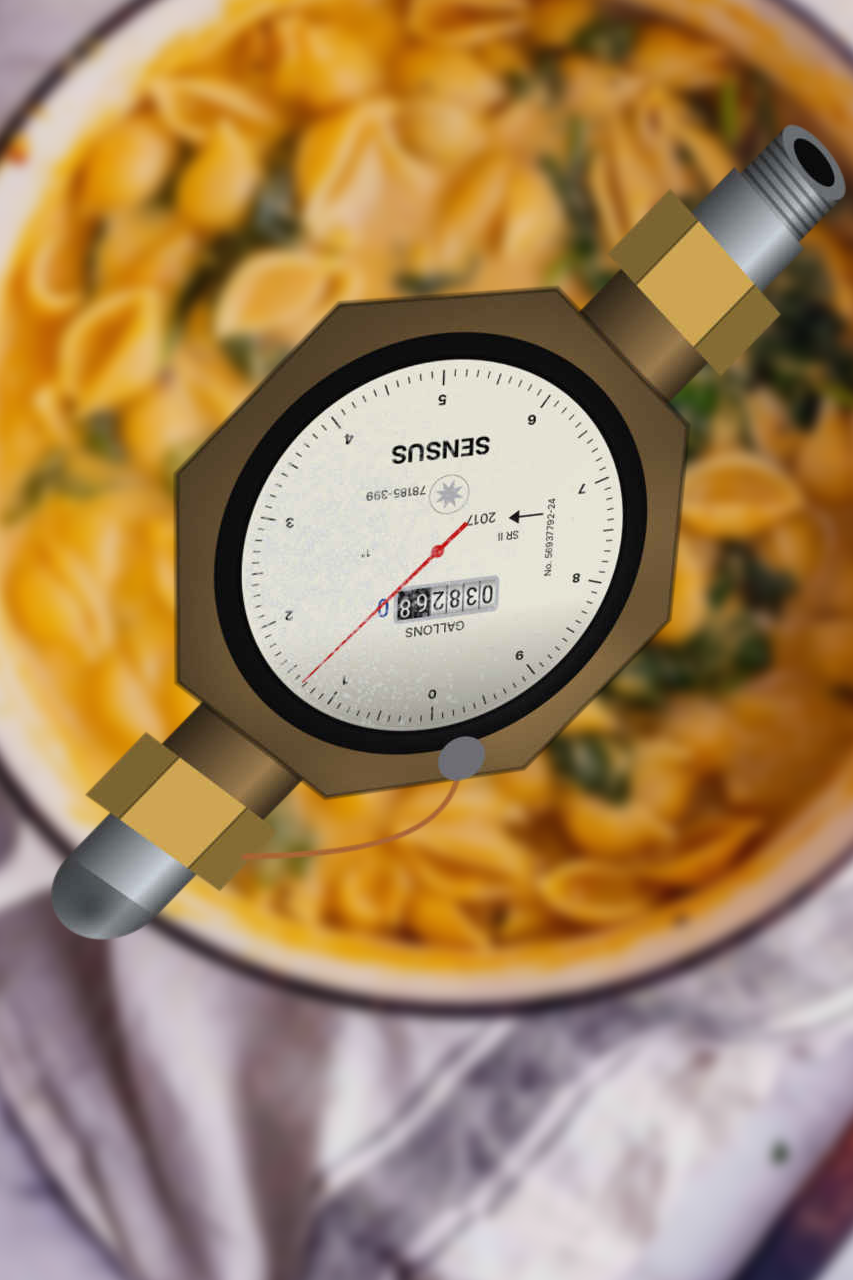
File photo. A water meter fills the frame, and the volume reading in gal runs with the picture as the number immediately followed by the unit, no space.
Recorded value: 382681.3gal
